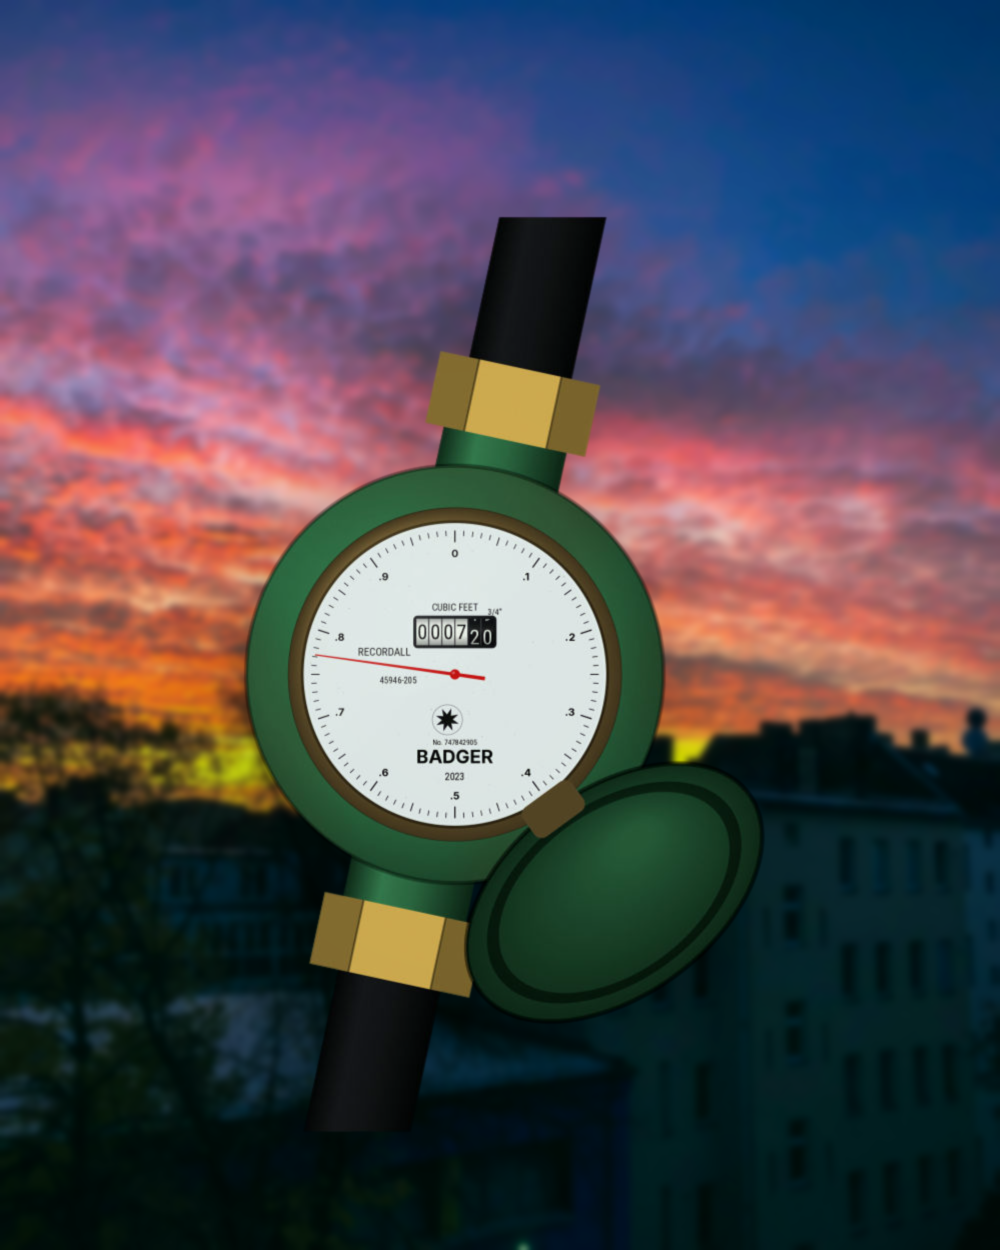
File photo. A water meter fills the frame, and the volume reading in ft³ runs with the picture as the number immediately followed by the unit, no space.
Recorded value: 719.77ft³
